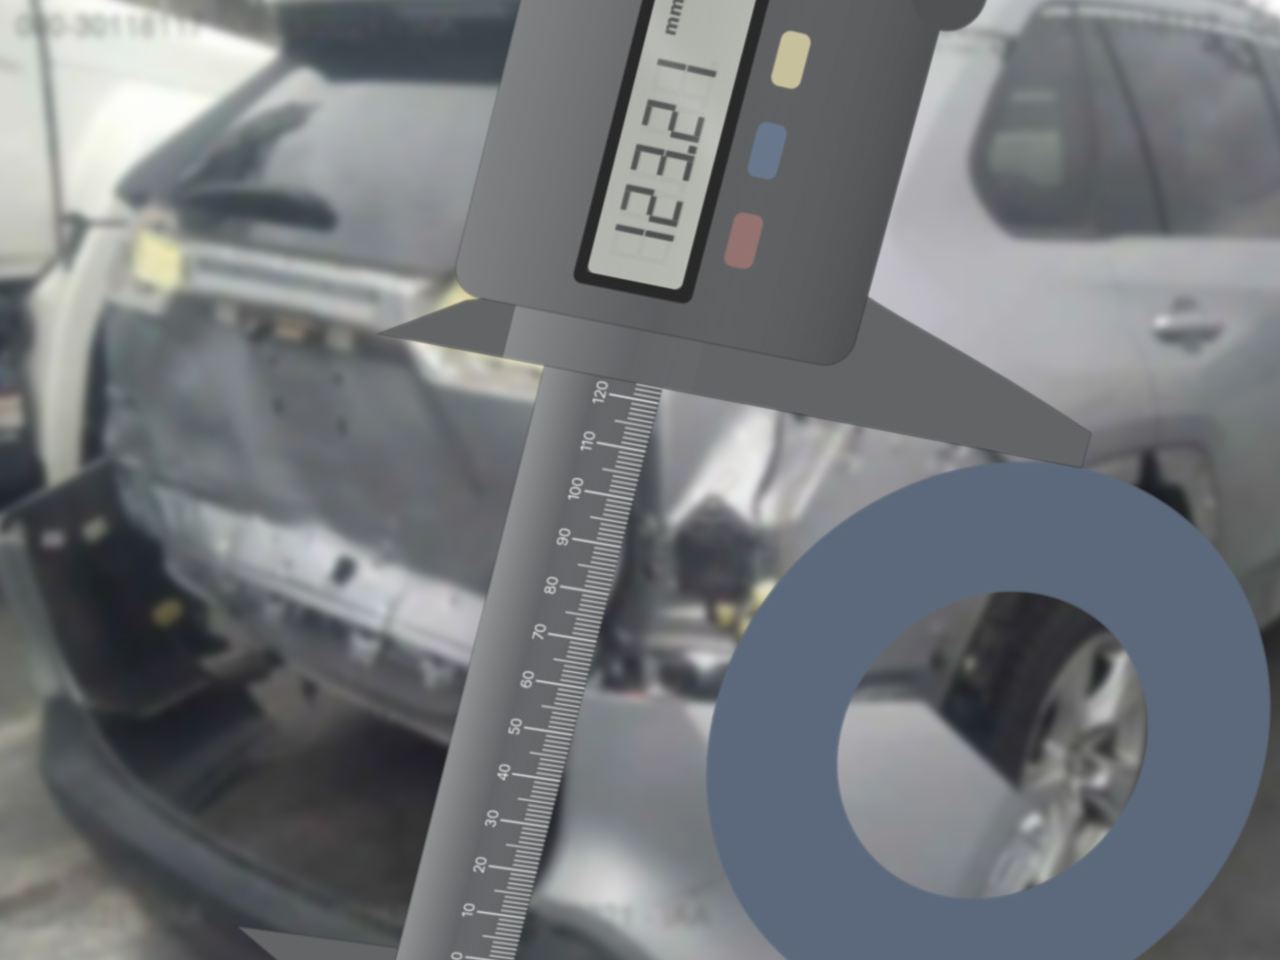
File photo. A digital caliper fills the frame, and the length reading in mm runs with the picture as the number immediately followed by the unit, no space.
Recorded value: 123.21mm
